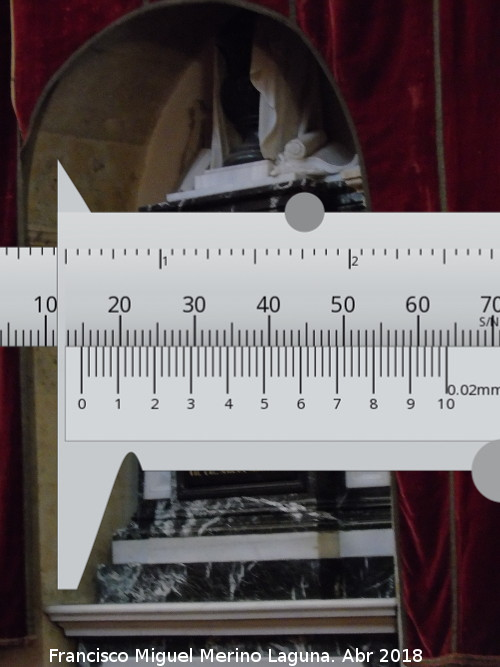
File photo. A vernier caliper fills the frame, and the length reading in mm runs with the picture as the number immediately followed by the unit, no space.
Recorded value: 14.8mm
